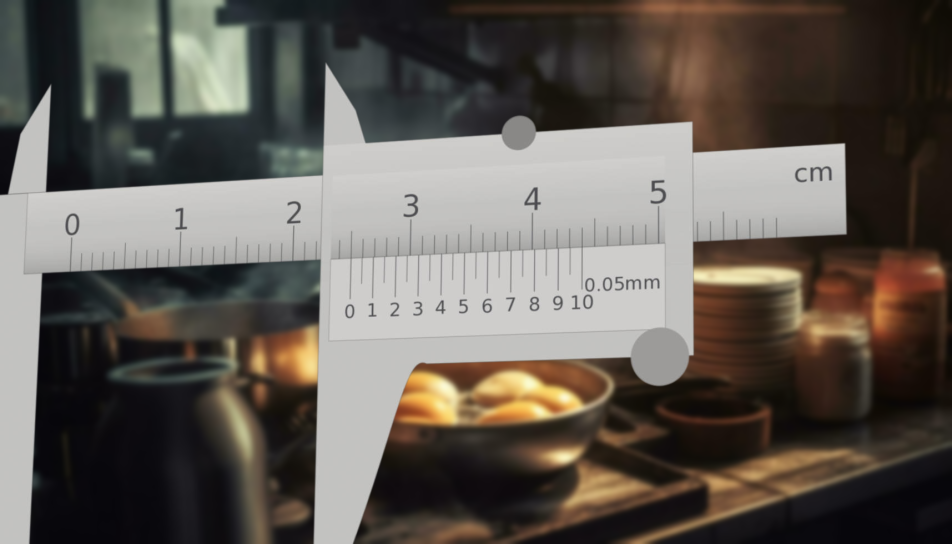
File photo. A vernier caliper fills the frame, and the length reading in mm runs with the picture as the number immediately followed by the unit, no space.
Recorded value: 25.0mm
